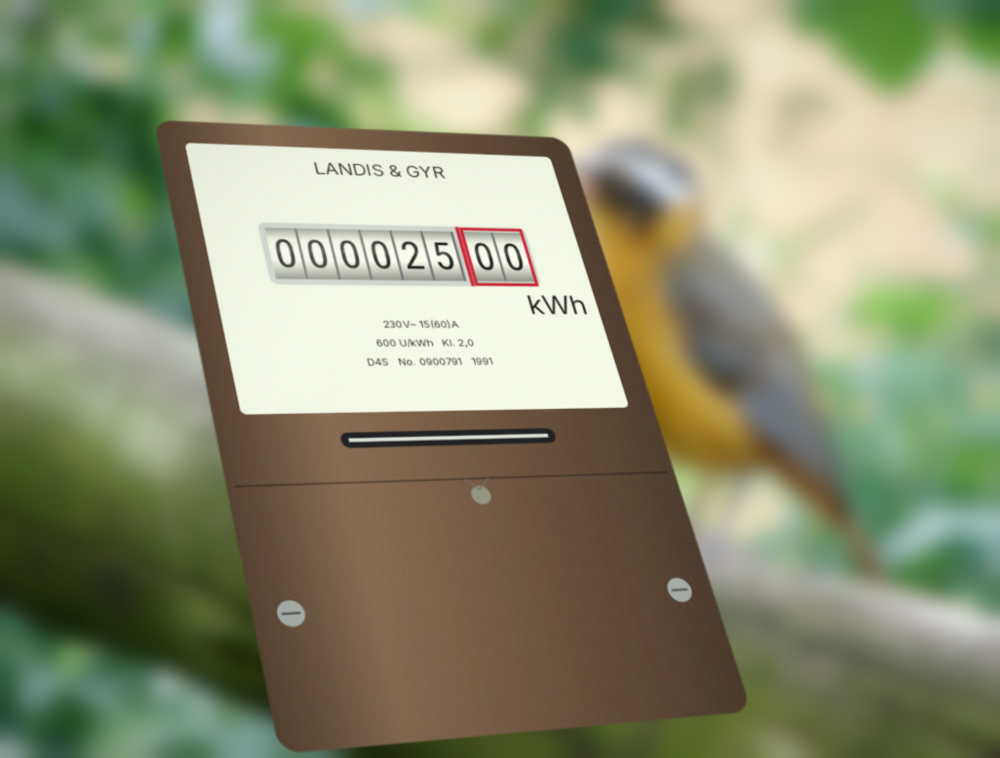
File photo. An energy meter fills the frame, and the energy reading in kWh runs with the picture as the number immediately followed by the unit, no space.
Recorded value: 25.00kWh
